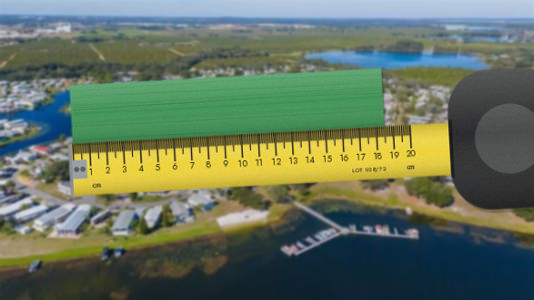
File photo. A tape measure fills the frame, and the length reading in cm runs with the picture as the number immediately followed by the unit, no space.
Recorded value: 18.5cm
